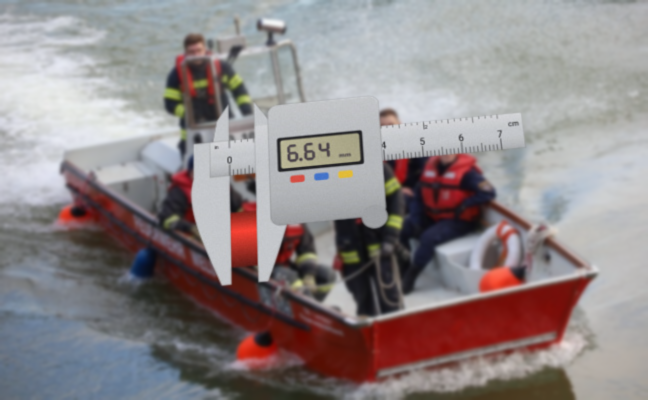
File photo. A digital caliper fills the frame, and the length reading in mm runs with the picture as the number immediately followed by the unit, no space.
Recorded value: 6.64mm
